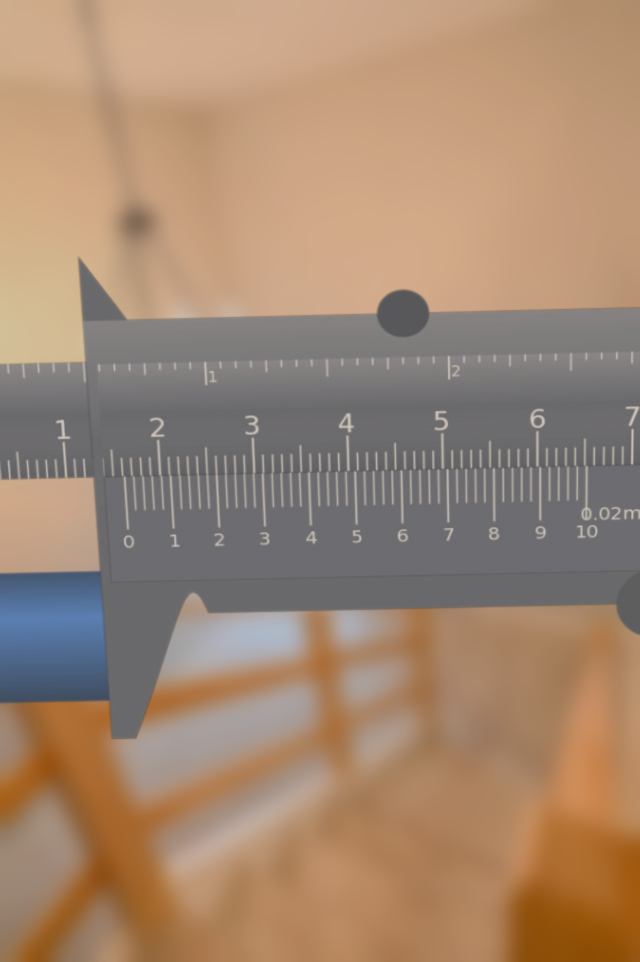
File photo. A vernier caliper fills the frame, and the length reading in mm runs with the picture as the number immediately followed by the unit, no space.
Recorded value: 16.2mm
